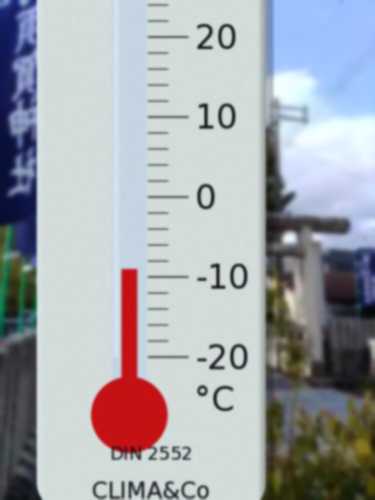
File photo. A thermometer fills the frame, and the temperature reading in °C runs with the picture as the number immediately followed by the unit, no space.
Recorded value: -9°C
